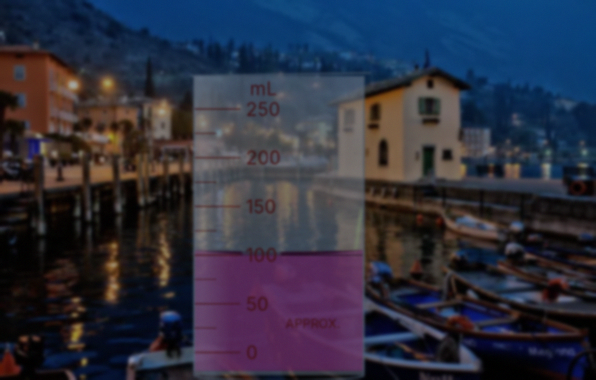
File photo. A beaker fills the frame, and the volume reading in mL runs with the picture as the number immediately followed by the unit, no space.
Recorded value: 100mL
